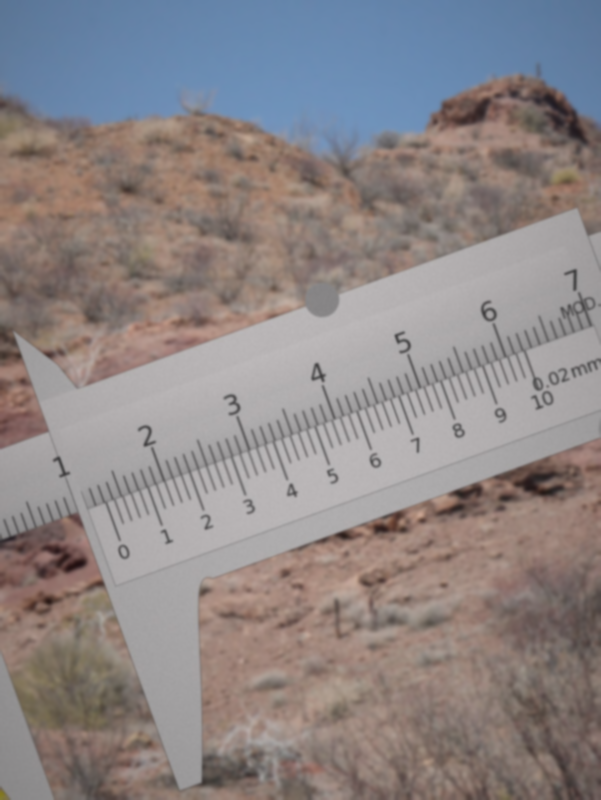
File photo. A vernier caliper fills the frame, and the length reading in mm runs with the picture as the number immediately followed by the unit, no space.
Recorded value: 13.2mm
